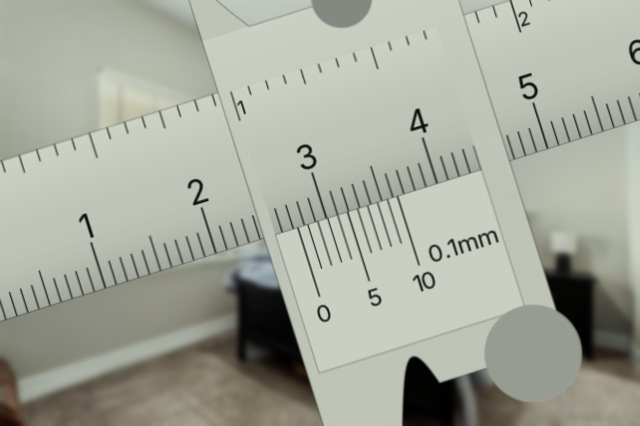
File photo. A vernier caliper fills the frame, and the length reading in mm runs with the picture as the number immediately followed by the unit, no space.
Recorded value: 27.4mm
